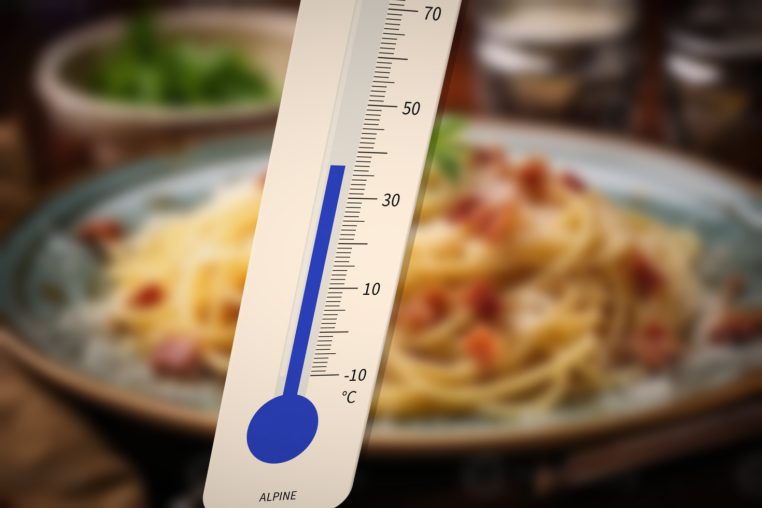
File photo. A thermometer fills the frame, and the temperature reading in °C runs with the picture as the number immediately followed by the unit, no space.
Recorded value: 37°C
